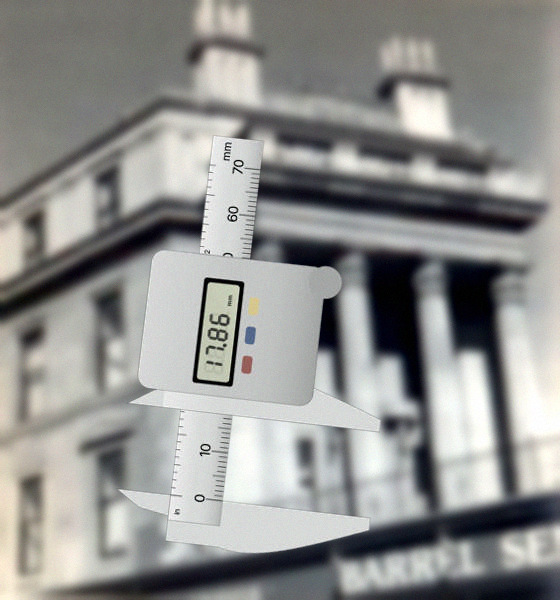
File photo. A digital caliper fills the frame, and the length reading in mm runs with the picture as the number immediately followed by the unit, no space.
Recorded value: 17.86mm
